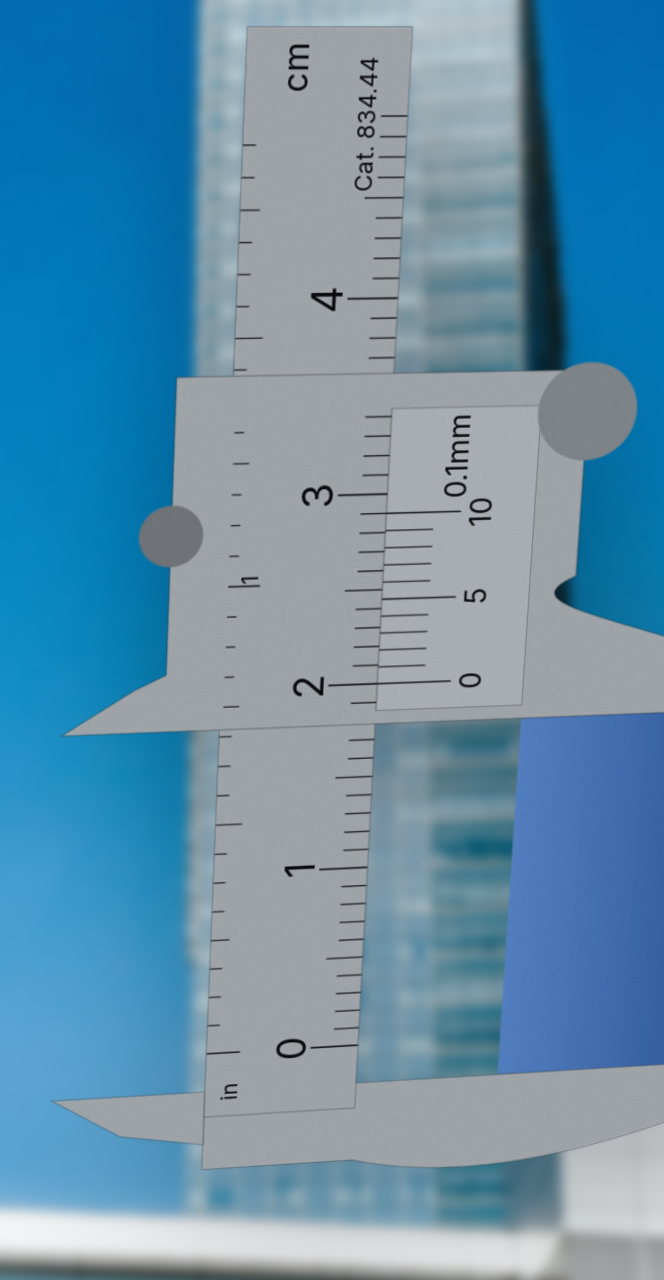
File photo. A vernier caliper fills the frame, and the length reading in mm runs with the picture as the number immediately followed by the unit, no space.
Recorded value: 20.0mm
